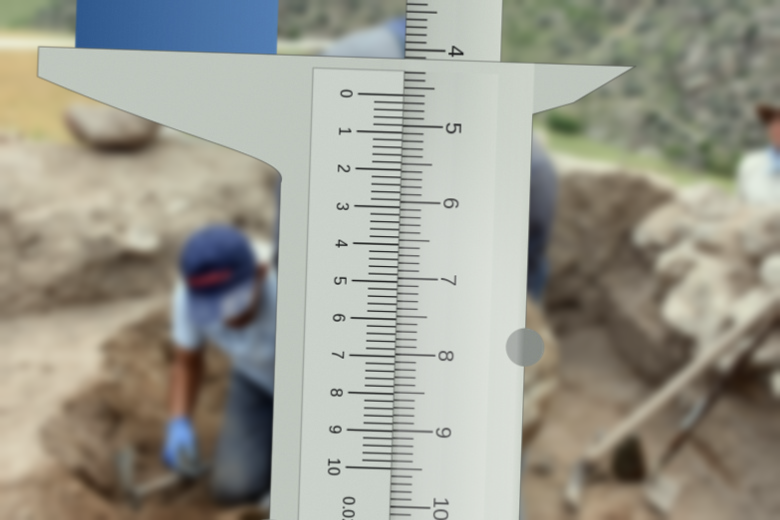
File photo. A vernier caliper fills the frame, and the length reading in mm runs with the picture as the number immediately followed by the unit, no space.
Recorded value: 46.0mm
